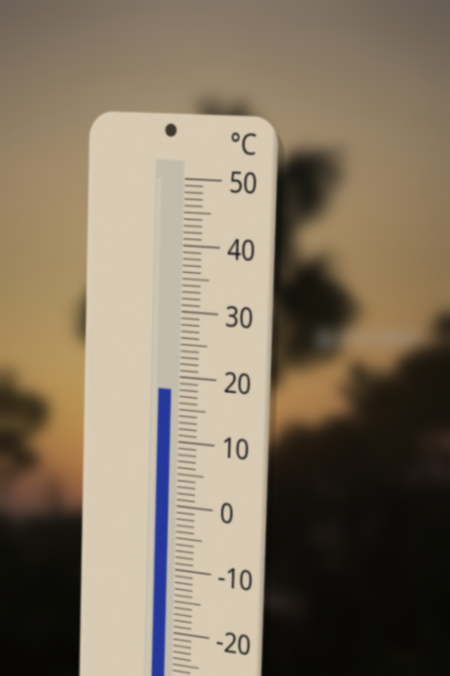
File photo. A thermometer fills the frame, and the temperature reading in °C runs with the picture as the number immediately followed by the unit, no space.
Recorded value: 18°C
